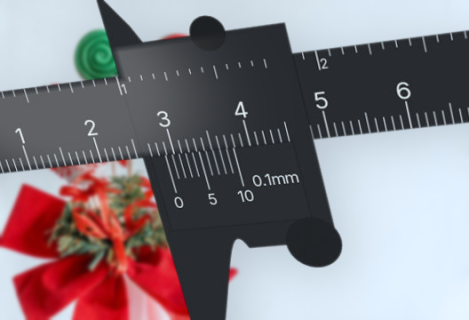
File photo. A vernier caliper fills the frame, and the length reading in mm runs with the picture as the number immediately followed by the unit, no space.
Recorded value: 28.8mm
